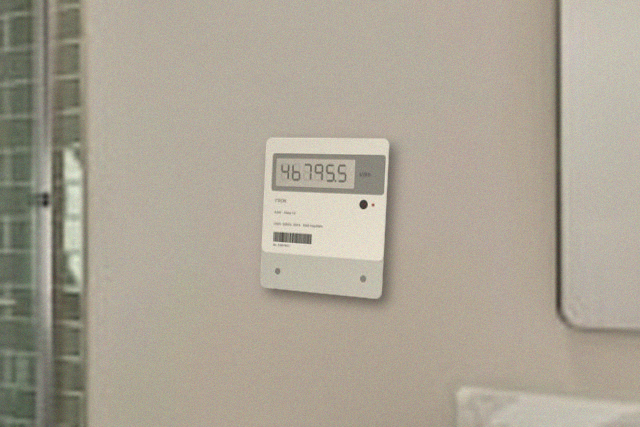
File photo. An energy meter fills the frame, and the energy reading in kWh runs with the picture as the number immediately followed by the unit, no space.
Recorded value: 46795.5kWh
